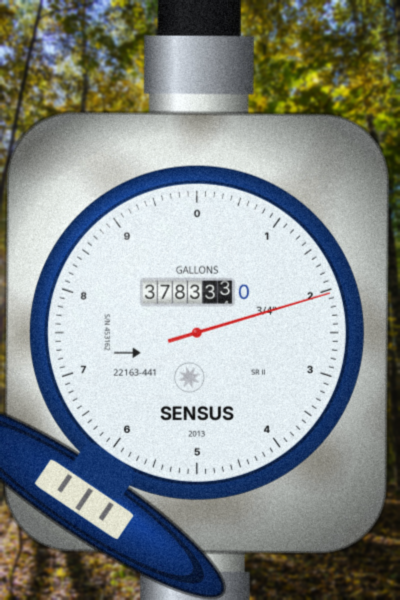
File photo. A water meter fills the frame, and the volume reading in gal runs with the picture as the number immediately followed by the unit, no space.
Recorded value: 3783332.0gal
